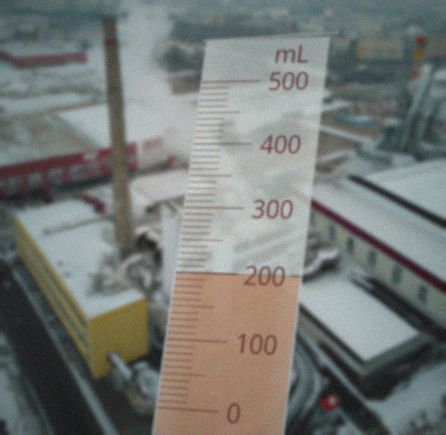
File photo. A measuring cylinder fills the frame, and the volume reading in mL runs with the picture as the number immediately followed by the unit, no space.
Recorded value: 200mL
